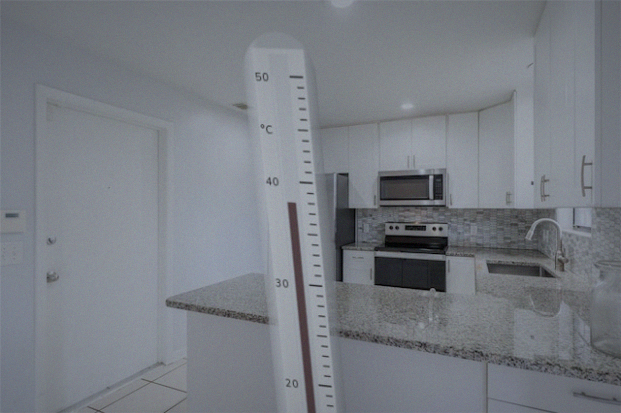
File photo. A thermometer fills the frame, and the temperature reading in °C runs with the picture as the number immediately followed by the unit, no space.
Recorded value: 38°C
